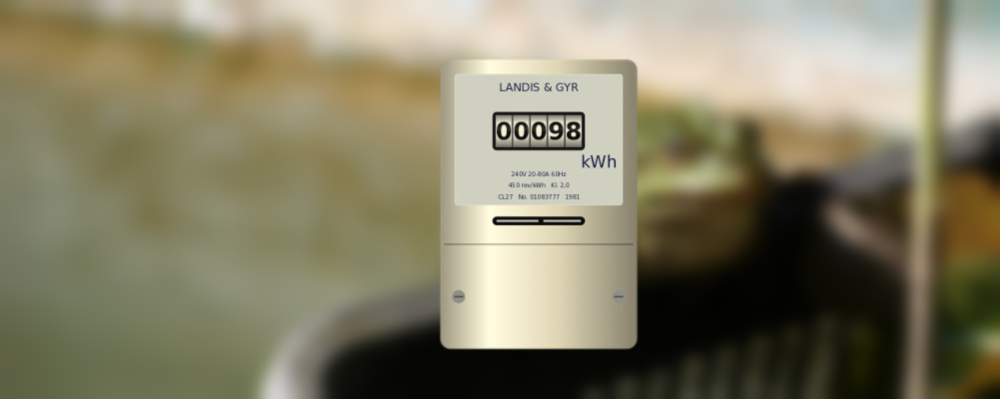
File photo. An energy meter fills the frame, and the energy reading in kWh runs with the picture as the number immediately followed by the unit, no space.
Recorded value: 98kWh
